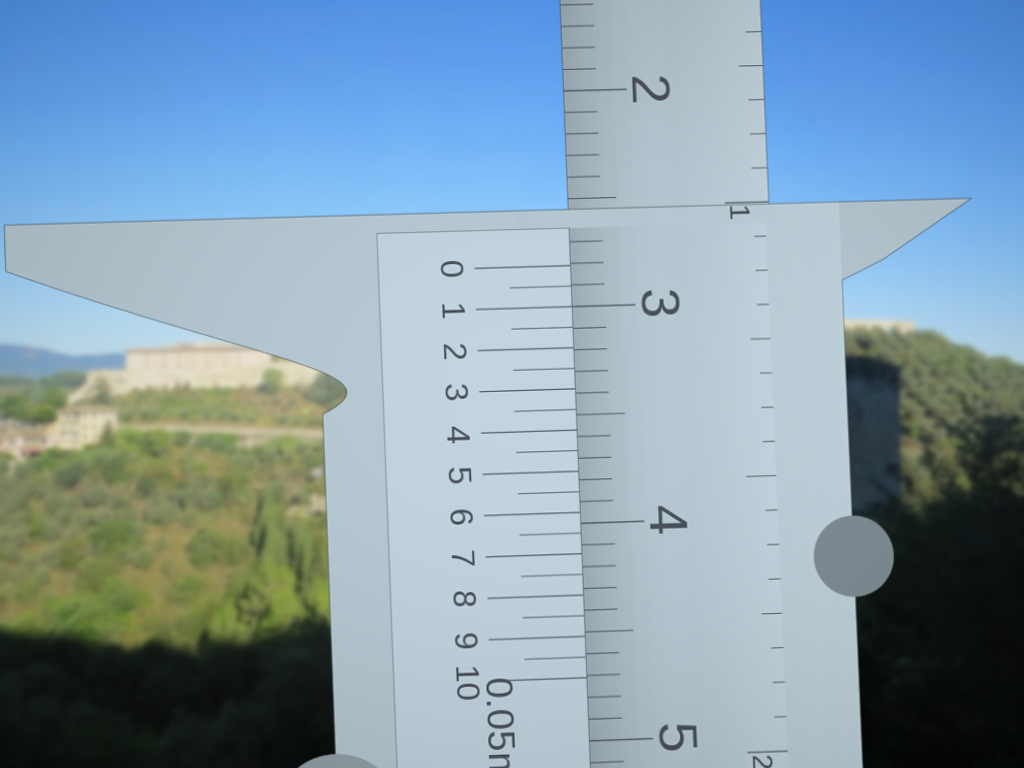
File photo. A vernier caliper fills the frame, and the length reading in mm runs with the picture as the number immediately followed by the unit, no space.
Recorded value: 28.1mm
